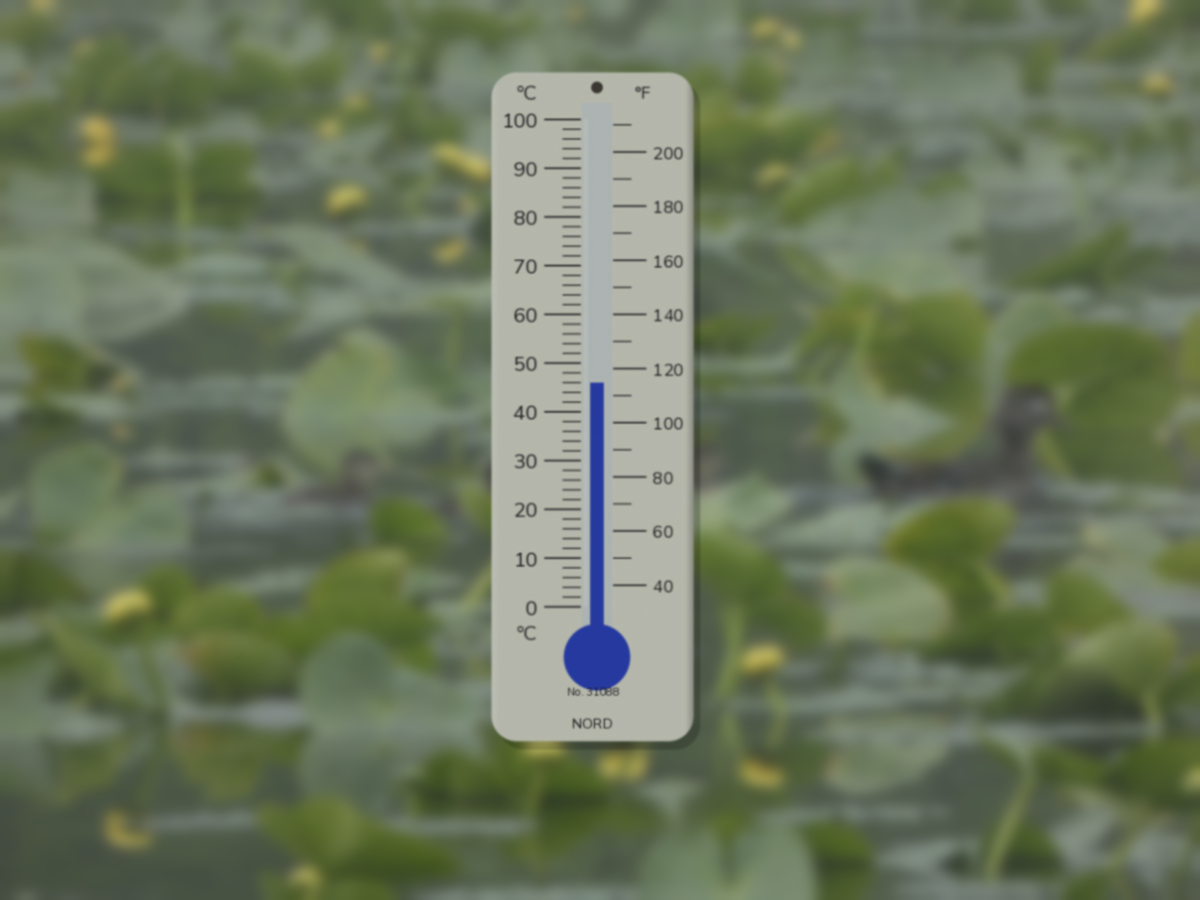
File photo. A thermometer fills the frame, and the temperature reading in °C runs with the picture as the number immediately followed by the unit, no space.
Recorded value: 46°C
